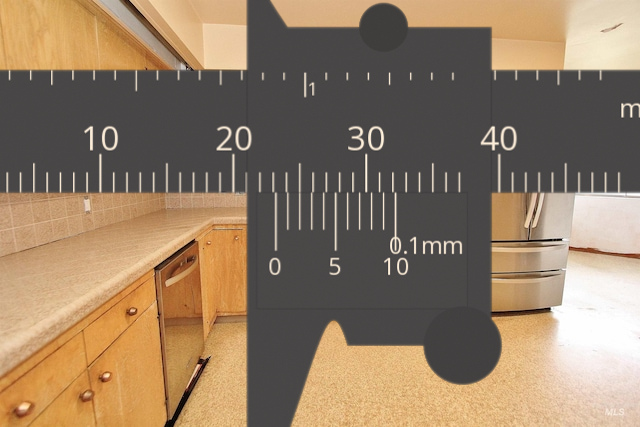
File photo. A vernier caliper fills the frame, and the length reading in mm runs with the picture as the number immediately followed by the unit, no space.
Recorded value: 23.2mm
